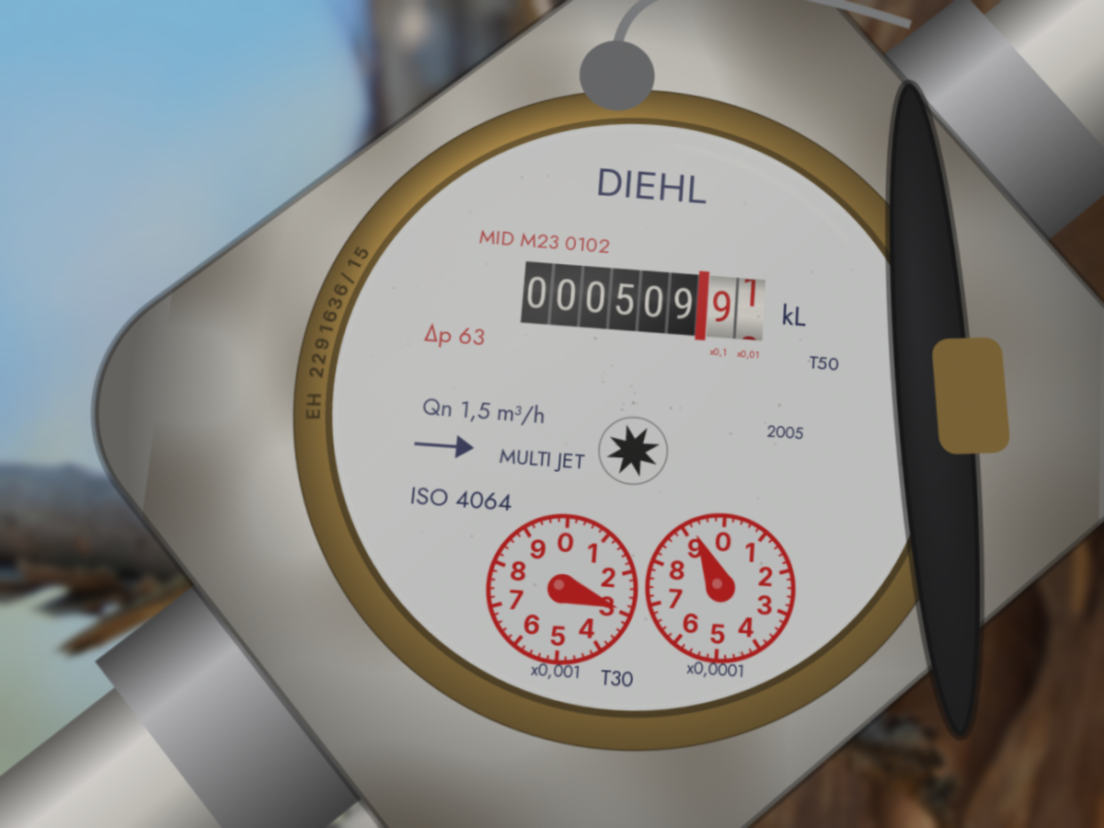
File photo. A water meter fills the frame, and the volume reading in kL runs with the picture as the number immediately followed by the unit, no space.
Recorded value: 509.9129kL
